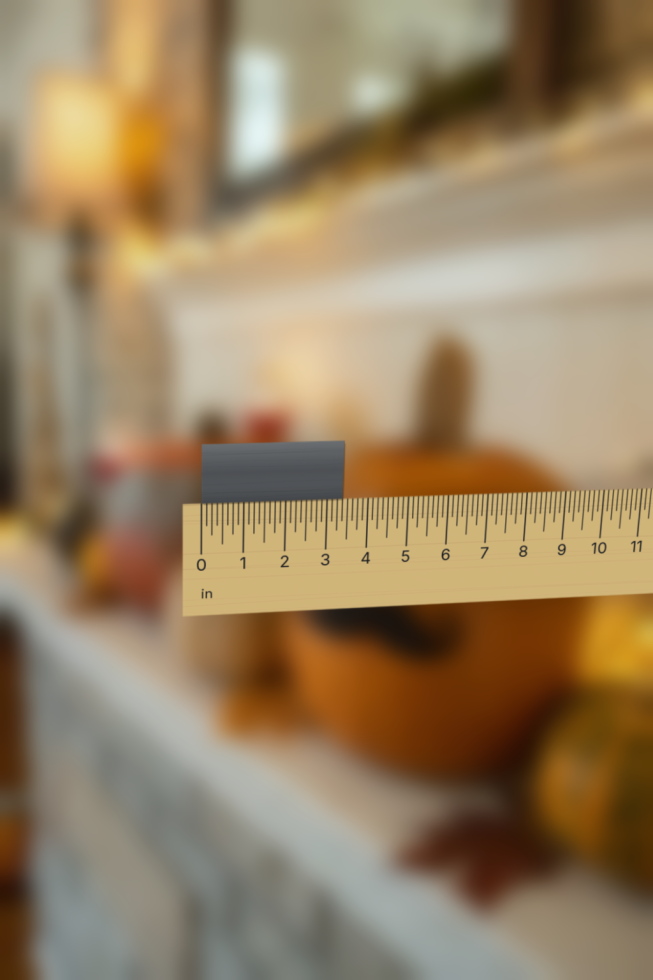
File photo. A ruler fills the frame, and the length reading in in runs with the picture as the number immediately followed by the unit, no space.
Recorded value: 3.375in
